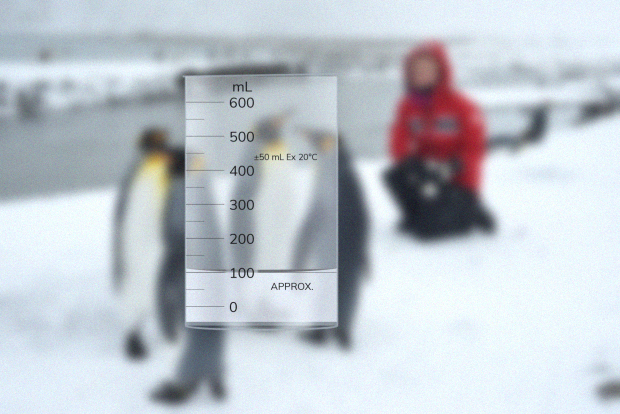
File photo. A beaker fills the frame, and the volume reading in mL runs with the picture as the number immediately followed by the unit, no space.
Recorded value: 100mL
